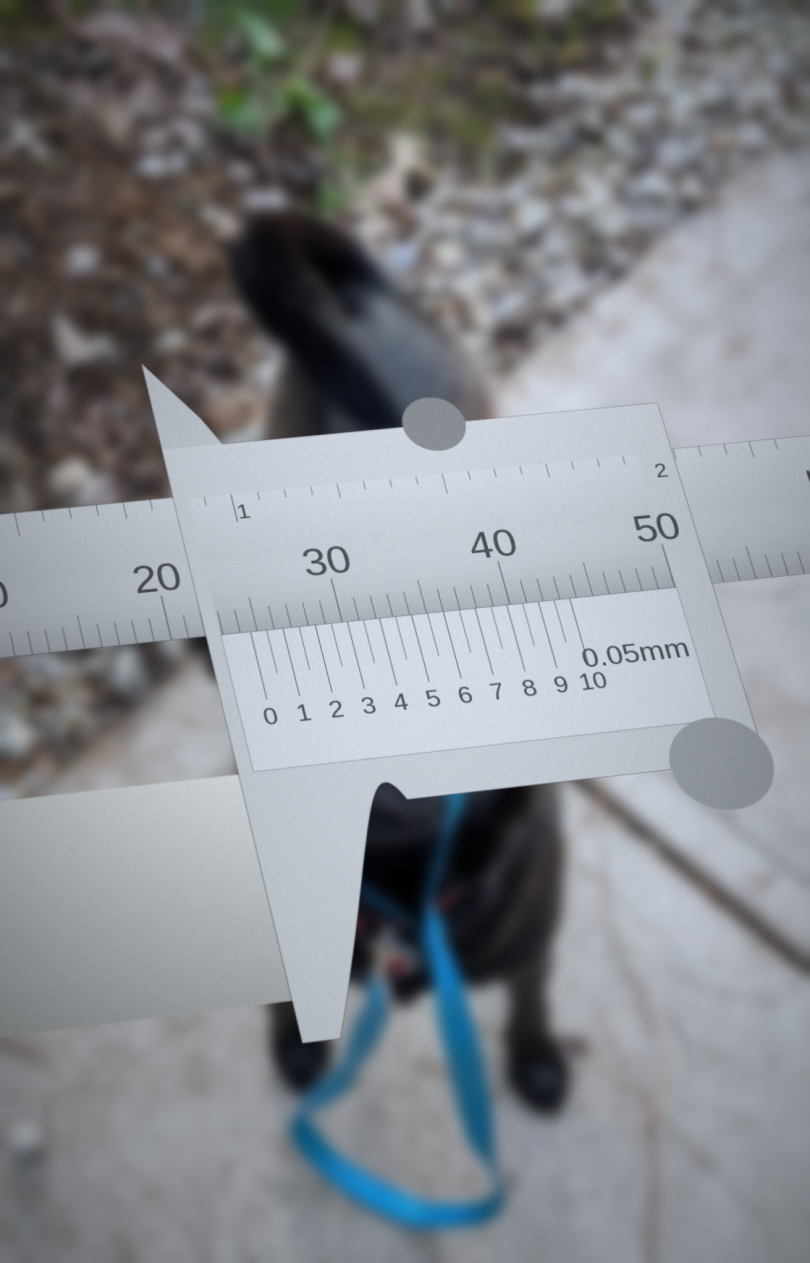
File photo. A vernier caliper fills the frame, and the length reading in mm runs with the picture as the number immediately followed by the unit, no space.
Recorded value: 24.6mm
